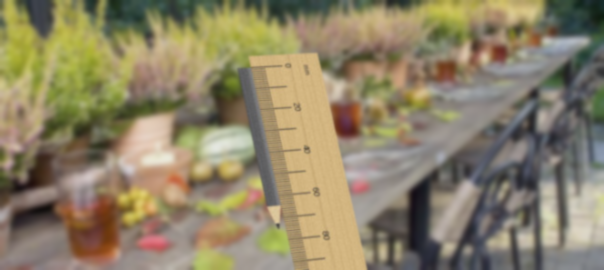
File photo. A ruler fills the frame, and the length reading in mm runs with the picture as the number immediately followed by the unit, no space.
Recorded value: 75mm
